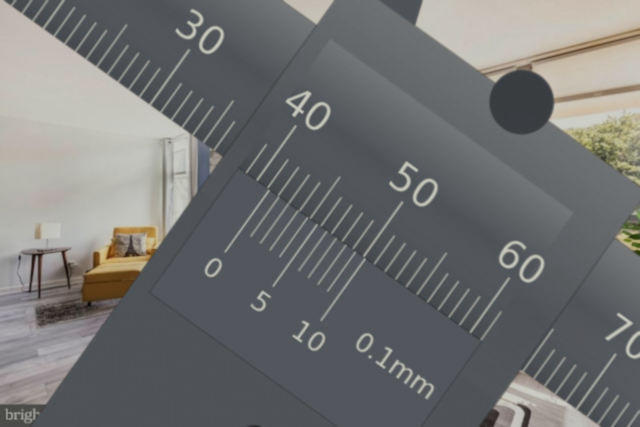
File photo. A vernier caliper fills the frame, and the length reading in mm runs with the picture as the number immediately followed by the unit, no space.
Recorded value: 41.2mm
